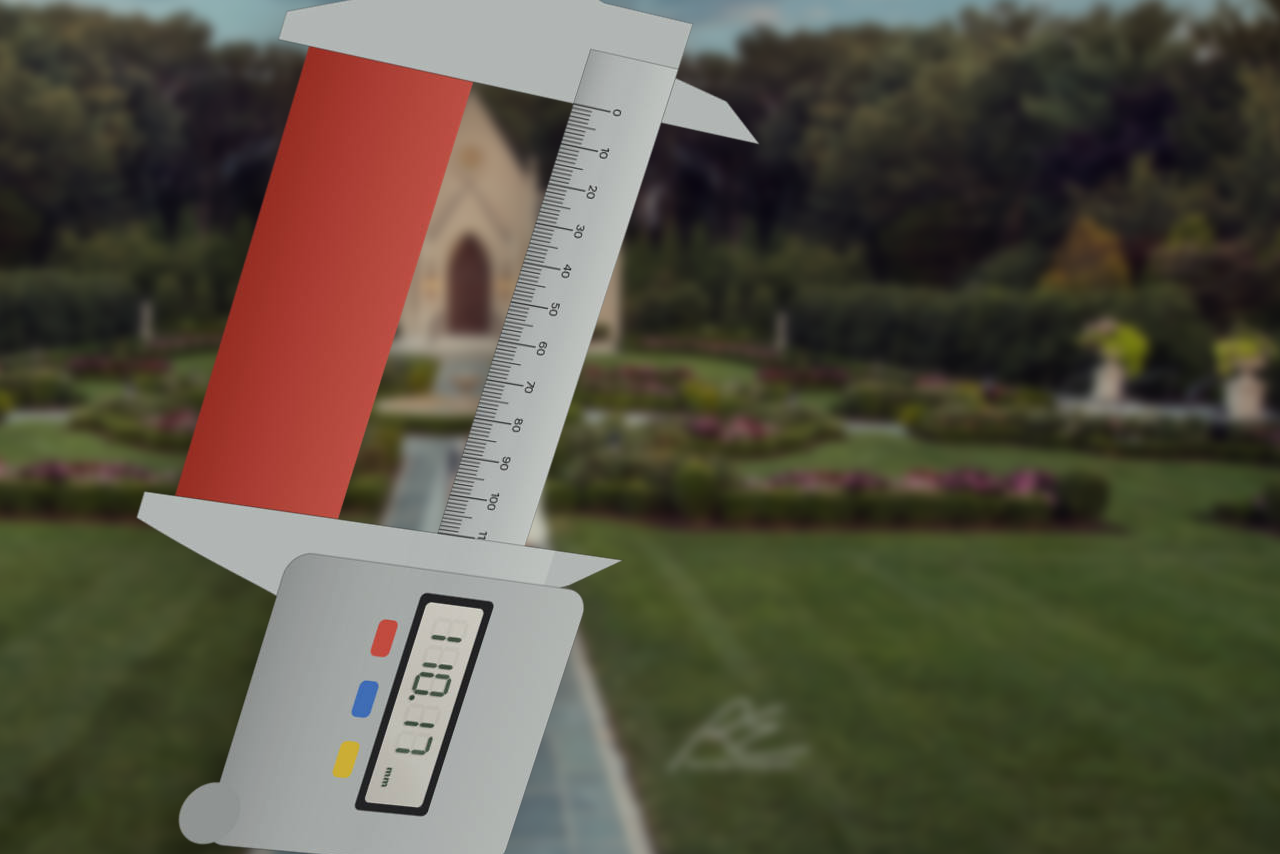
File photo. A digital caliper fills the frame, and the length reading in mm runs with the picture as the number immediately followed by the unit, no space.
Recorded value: 110.17mm
